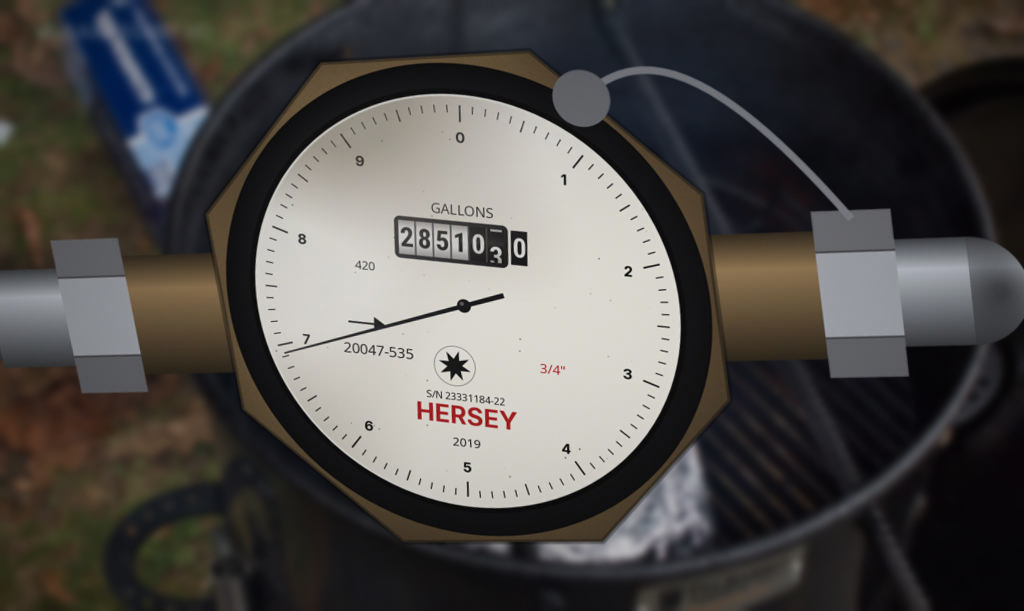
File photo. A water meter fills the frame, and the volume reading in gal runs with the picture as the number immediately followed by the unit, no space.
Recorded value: 2851026.9gal
